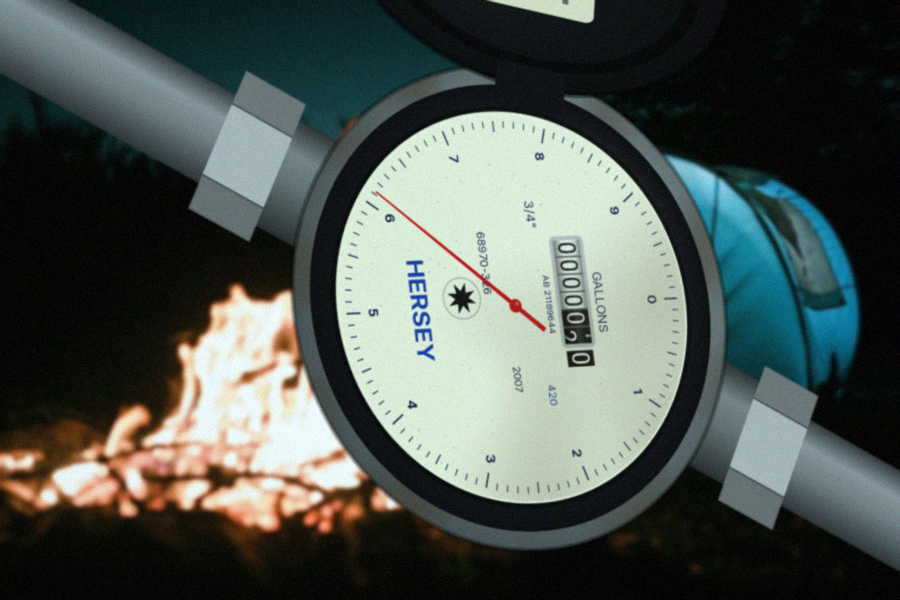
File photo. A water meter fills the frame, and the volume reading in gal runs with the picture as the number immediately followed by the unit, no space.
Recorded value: 16.1gal
